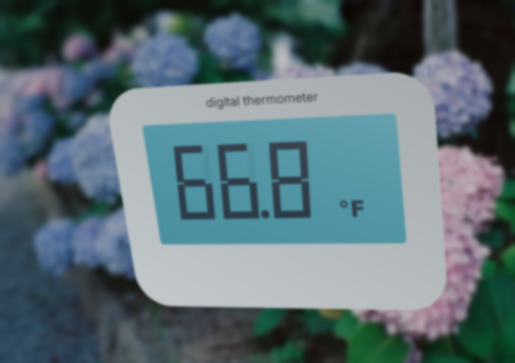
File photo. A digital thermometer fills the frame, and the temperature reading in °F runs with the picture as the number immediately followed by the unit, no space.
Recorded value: 66.8°F
